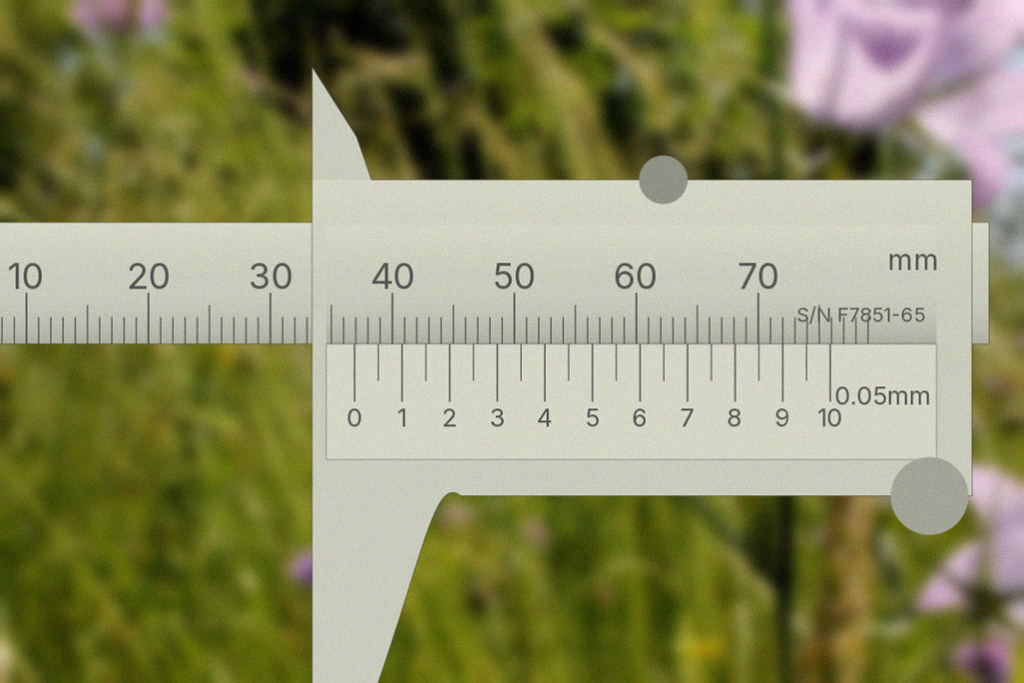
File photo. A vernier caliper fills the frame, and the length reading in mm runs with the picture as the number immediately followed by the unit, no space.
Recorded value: 36.9mm
